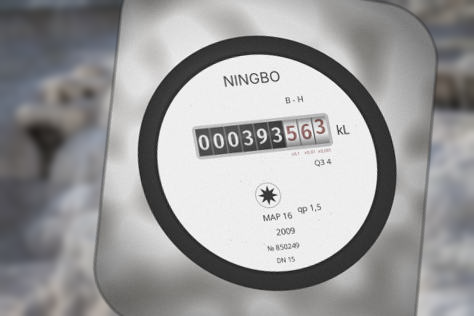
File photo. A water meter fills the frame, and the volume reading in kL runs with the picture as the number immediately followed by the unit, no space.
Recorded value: 393.563kL
